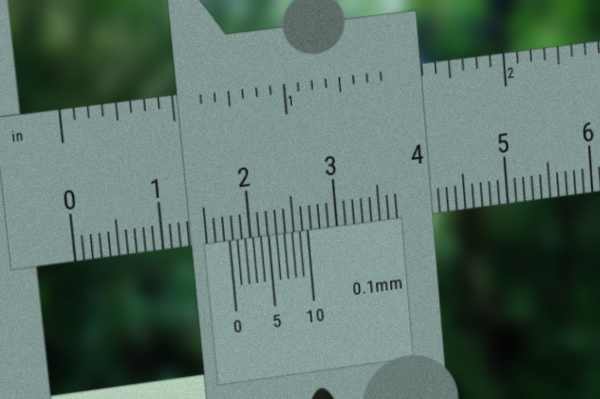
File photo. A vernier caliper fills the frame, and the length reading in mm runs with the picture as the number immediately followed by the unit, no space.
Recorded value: 17.6mm
